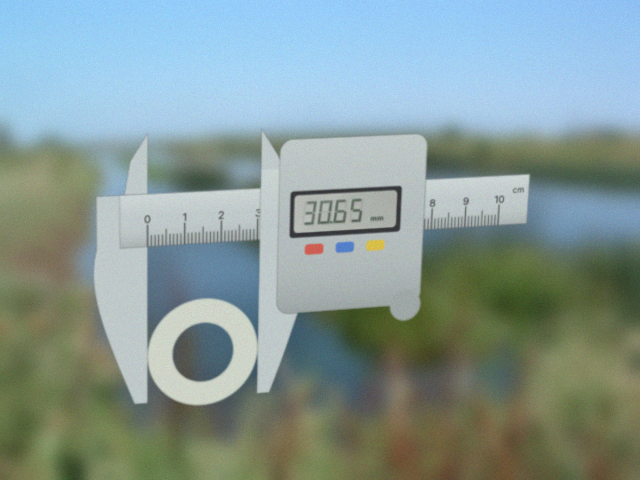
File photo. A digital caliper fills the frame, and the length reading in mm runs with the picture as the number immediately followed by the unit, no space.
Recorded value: 30.65mm
